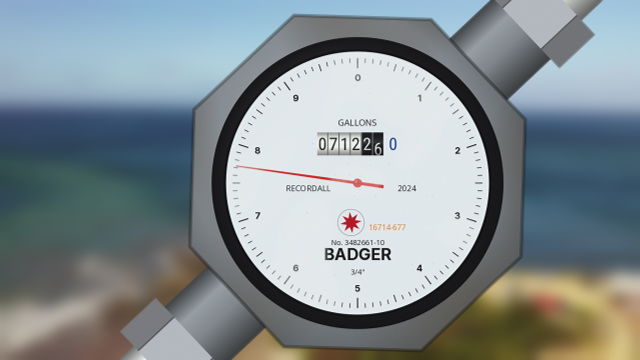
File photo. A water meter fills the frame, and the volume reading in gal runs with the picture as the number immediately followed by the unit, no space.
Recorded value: 712257.7gal
